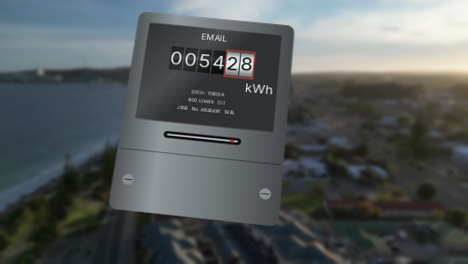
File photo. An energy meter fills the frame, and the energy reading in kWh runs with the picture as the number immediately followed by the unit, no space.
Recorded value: 54.28kWh
